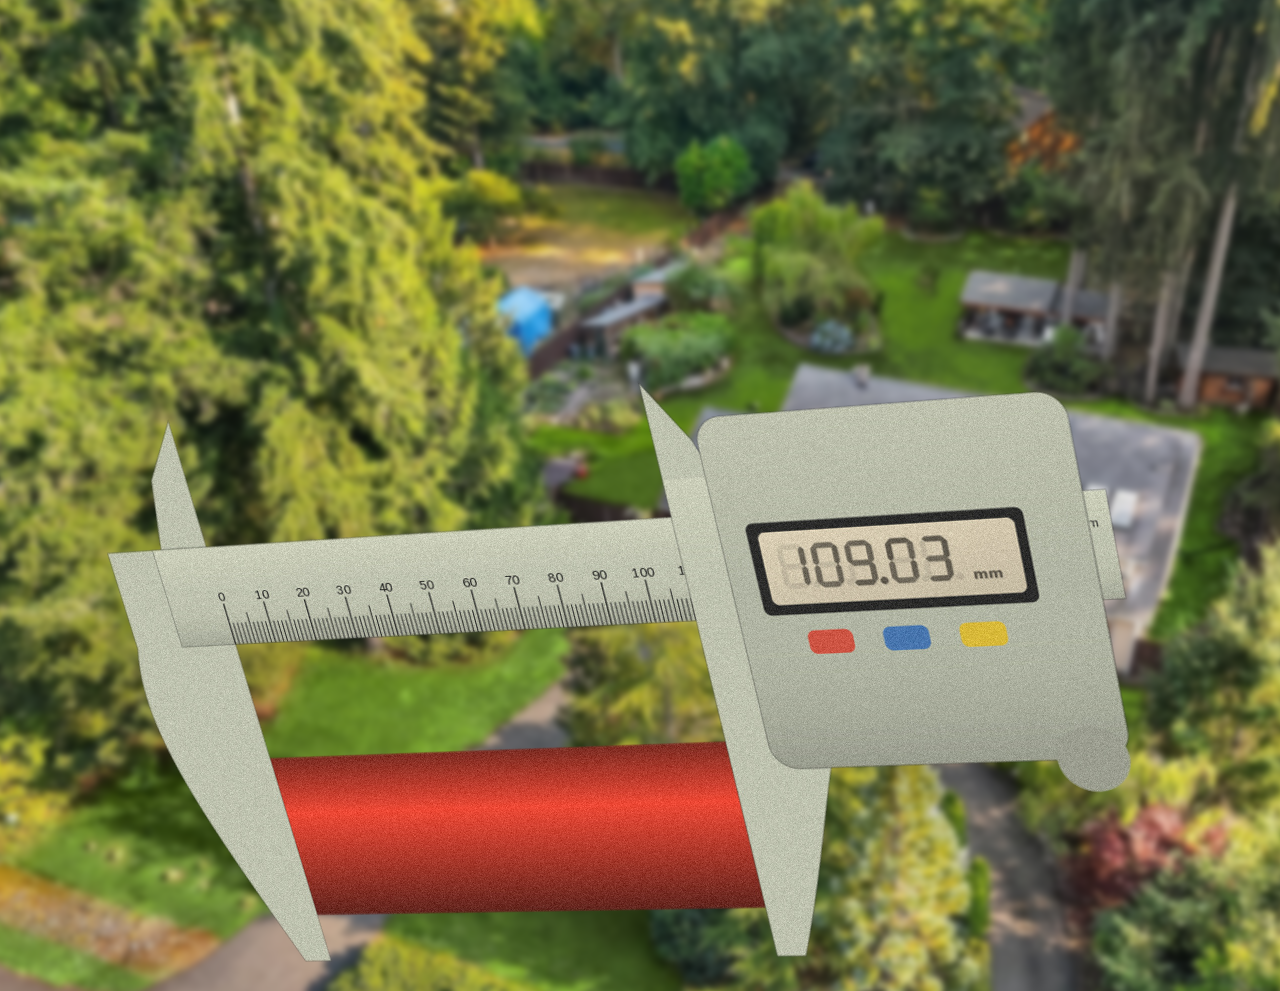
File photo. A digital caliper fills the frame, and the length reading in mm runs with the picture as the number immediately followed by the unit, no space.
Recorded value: 109.03mm
